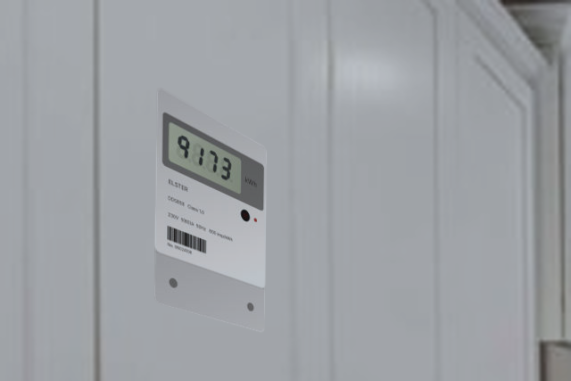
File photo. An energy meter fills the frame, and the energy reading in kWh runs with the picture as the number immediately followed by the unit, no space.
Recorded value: 9173kWh
